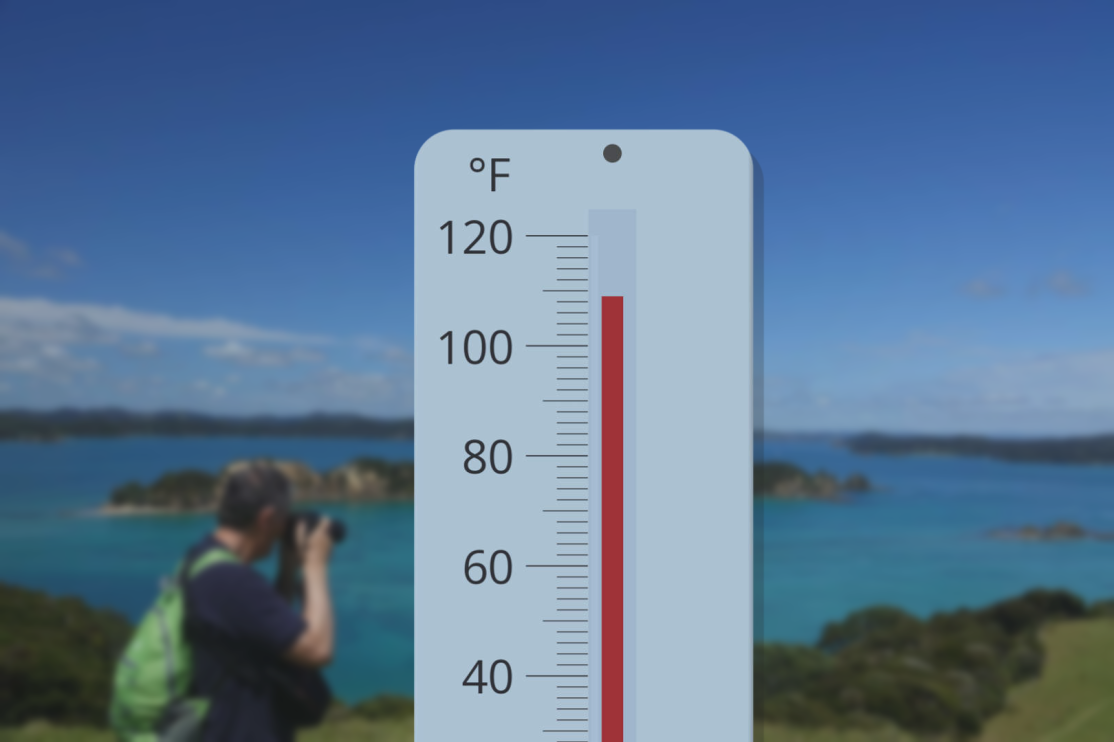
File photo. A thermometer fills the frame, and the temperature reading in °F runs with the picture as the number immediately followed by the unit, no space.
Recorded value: 109°F
